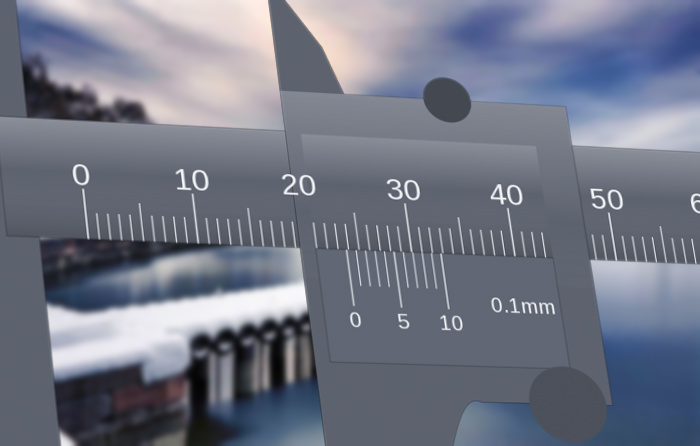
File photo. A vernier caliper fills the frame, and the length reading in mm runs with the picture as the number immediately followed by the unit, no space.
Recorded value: 23.8mm
